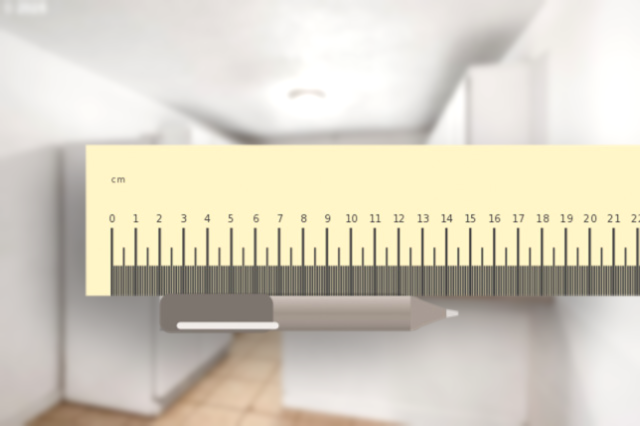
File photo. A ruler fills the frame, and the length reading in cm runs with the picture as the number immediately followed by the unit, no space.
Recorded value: 12.5cm
